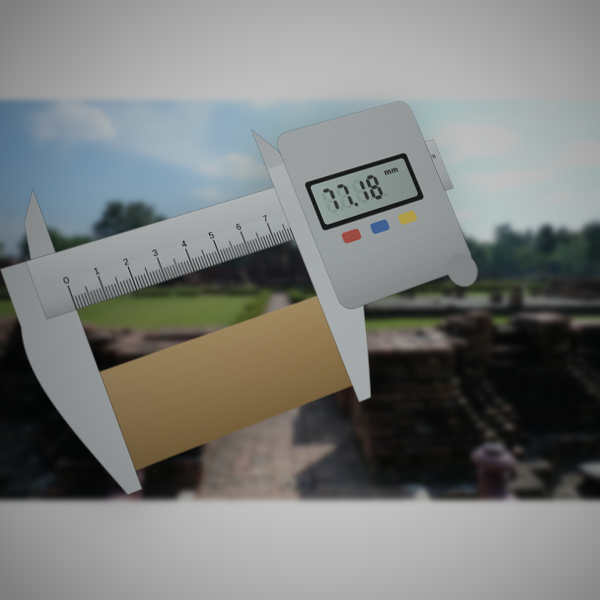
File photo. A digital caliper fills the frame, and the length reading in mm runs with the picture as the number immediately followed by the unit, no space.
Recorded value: 77.18mm
